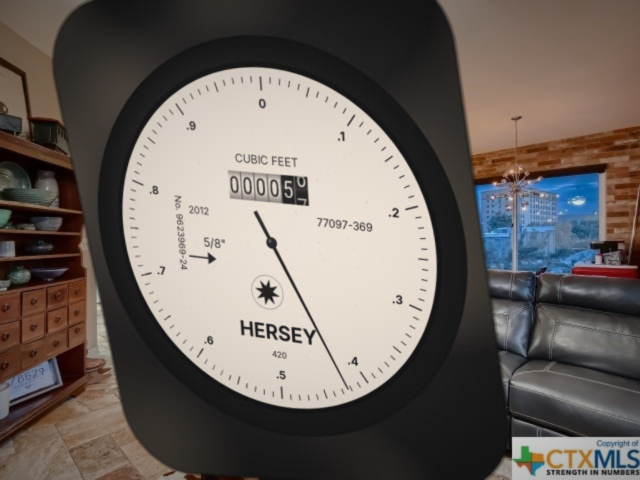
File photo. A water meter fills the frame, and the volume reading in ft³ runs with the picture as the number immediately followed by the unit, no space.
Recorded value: 56.42ft³
